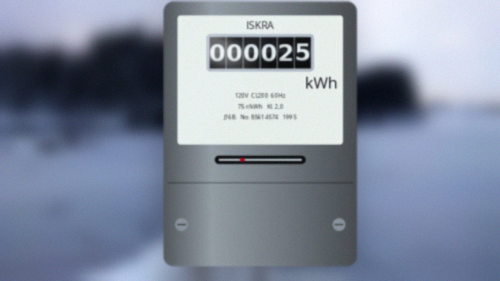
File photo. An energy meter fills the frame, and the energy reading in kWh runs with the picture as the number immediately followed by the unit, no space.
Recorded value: 25kWh
